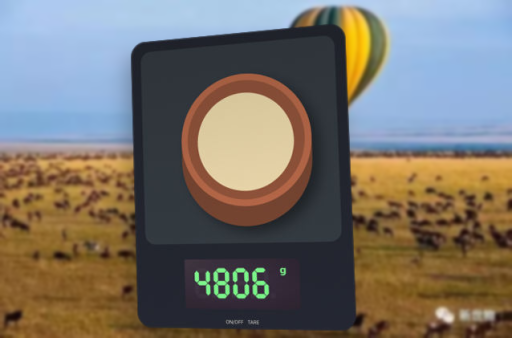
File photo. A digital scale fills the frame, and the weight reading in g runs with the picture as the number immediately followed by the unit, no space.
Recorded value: 4806g
